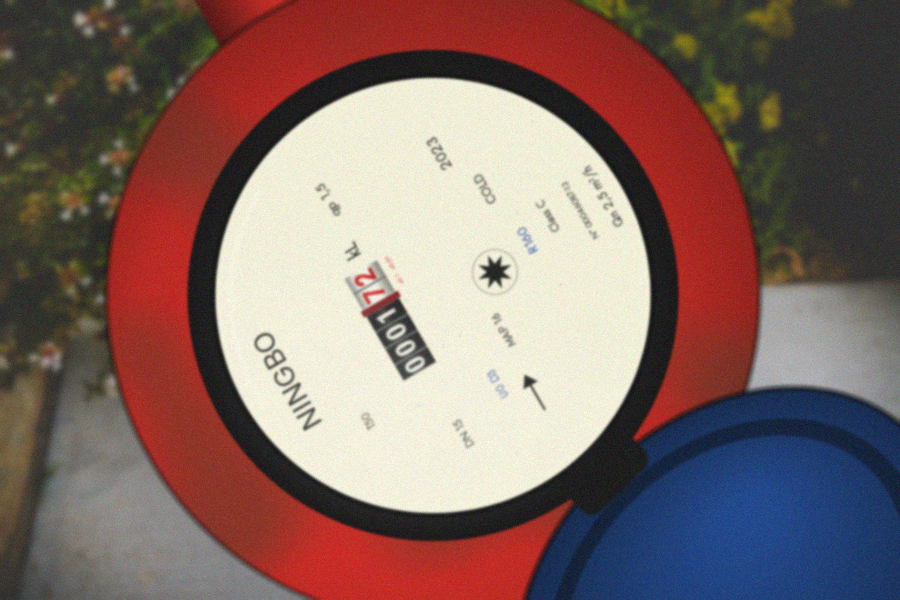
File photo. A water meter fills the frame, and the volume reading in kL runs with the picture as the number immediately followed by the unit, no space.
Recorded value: 1.72kL
